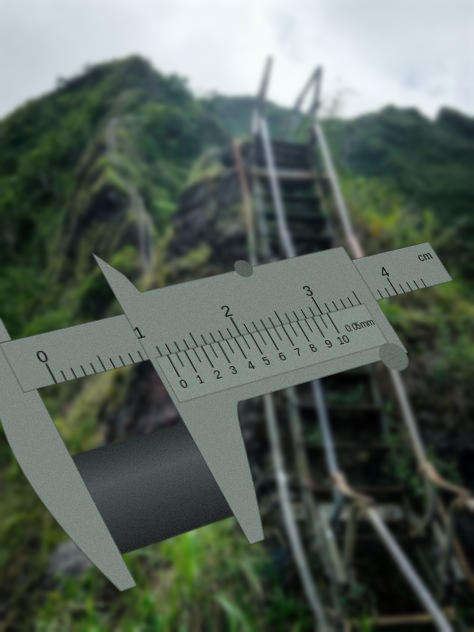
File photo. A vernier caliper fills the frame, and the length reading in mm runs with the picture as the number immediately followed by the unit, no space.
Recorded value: 11.6mm
